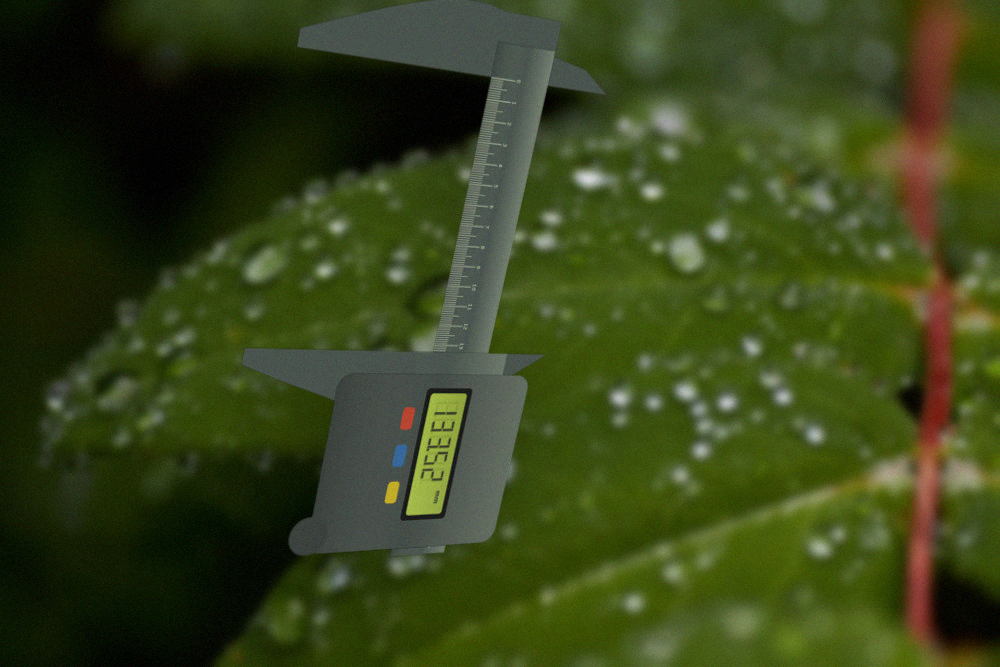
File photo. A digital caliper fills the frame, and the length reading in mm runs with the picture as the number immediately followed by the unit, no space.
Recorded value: 133.52mm
